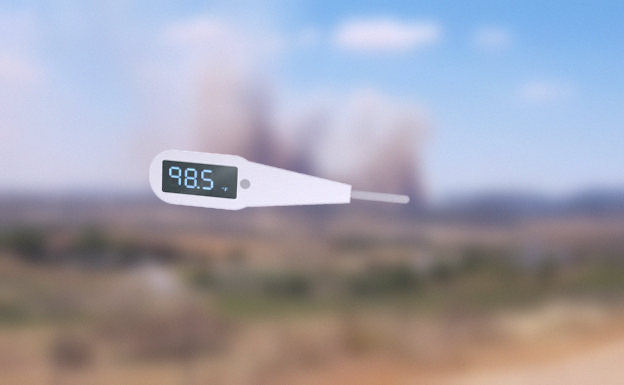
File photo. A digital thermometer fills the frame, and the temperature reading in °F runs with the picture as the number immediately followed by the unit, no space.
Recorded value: 98.5°F
